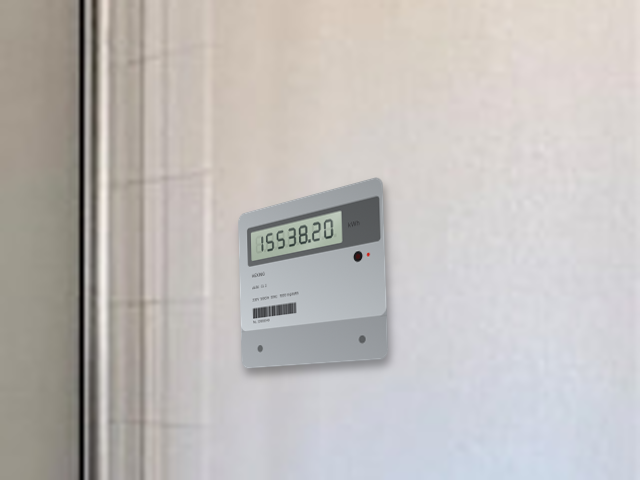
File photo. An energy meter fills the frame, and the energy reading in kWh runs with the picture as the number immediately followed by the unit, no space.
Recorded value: 15538.20kWh
